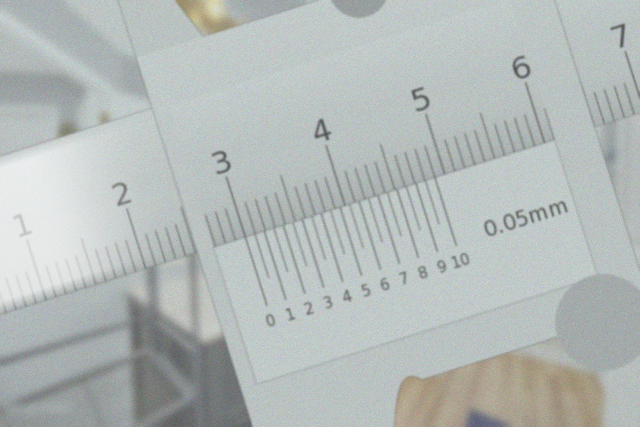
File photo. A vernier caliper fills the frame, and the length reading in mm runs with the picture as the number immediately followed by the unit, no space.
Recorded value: 30.0mm
